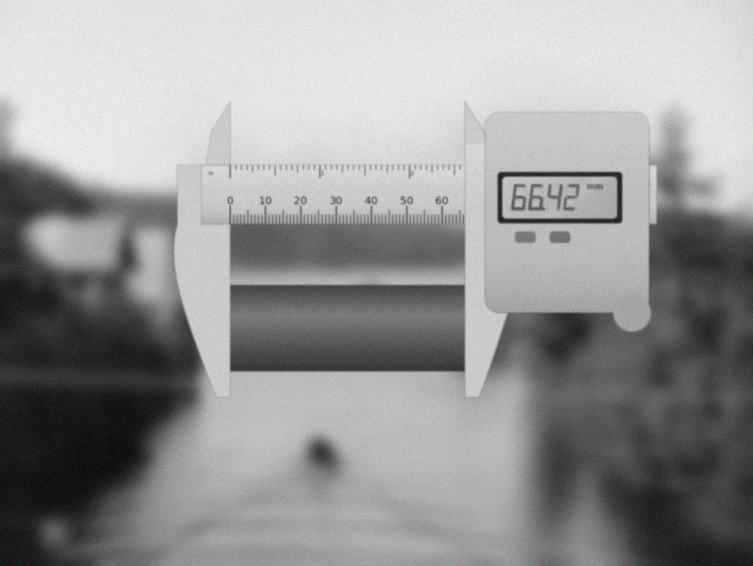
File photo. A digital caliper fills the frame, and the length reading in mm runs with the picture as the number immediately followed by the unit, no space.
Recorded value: 66.42mm
